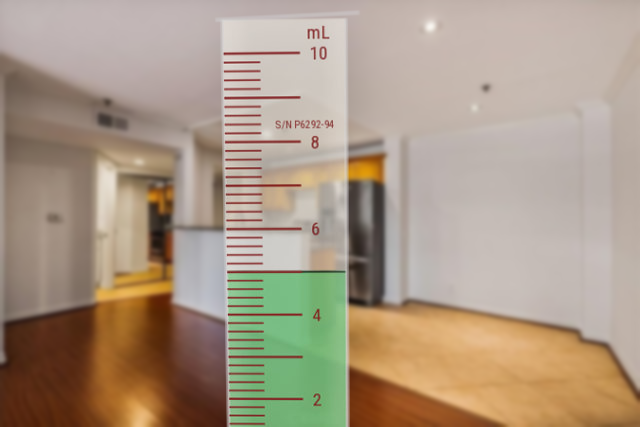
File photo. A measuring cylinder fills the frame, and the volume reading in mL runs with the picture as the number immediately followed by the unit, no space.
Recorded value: 5mL
